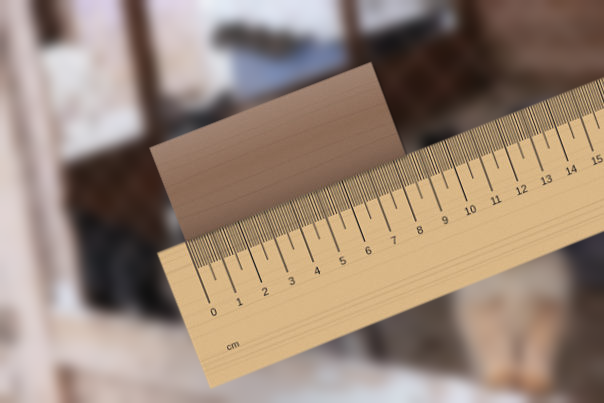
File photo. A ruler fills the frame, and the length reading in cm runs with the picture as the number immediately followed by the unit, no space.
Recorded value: 8.5cm
